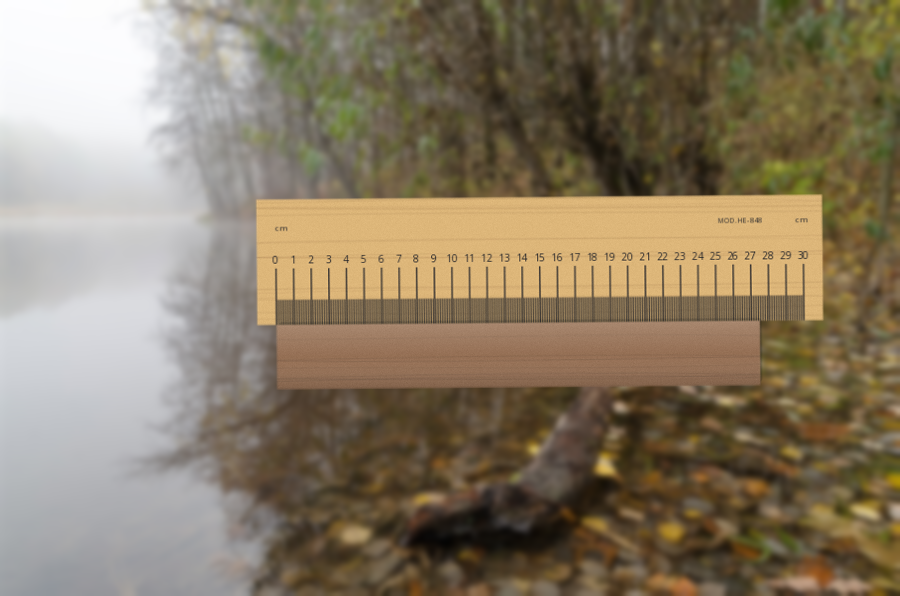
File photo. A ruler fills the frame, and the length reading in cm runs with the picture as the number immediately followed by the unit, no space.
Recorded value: 27.5cm
